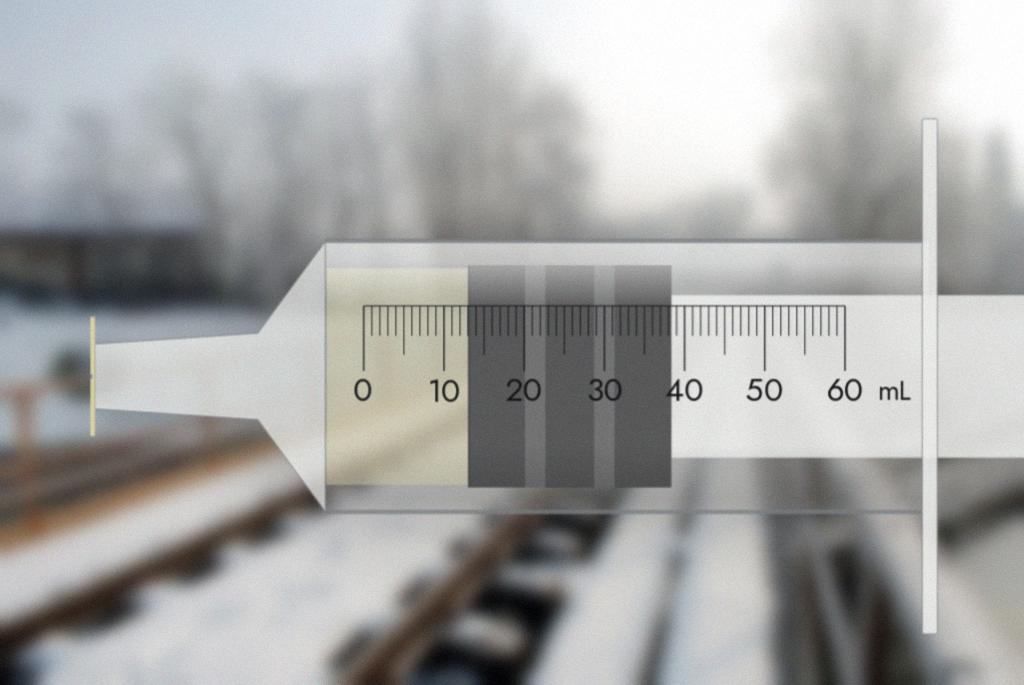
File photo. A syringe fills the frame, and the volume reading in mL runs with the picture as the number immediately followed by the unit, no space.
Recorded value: 13mL
